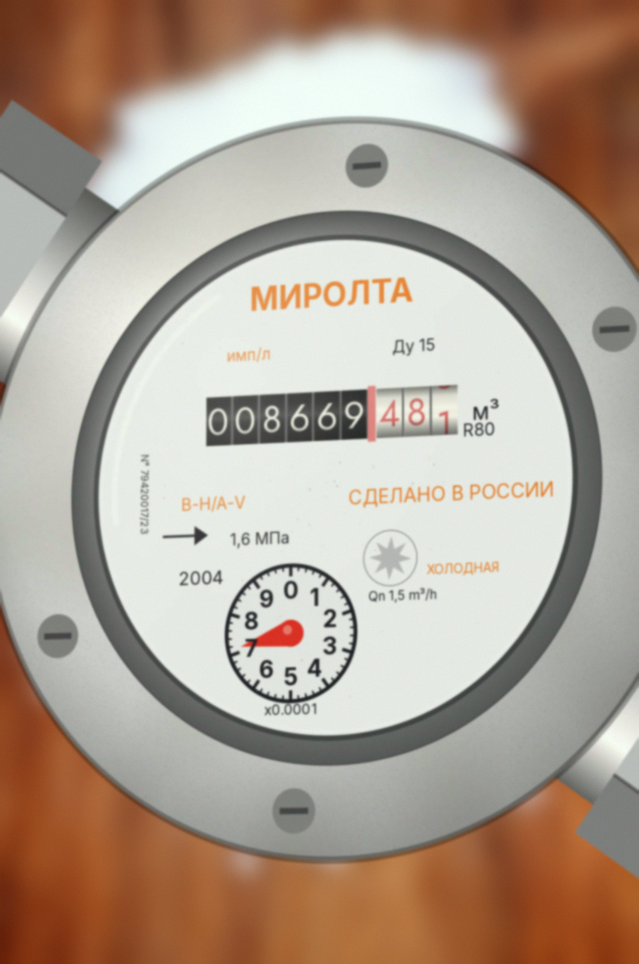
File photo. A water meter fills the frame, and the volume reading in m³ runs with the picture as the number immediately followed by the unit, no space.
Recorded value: 8669.4807m³
